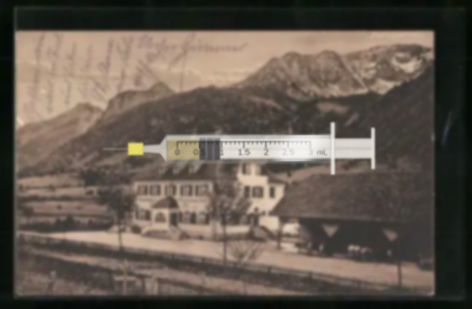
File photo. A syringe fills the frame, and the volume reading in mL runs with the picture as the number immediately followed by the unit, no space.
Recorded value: 0.5mL
